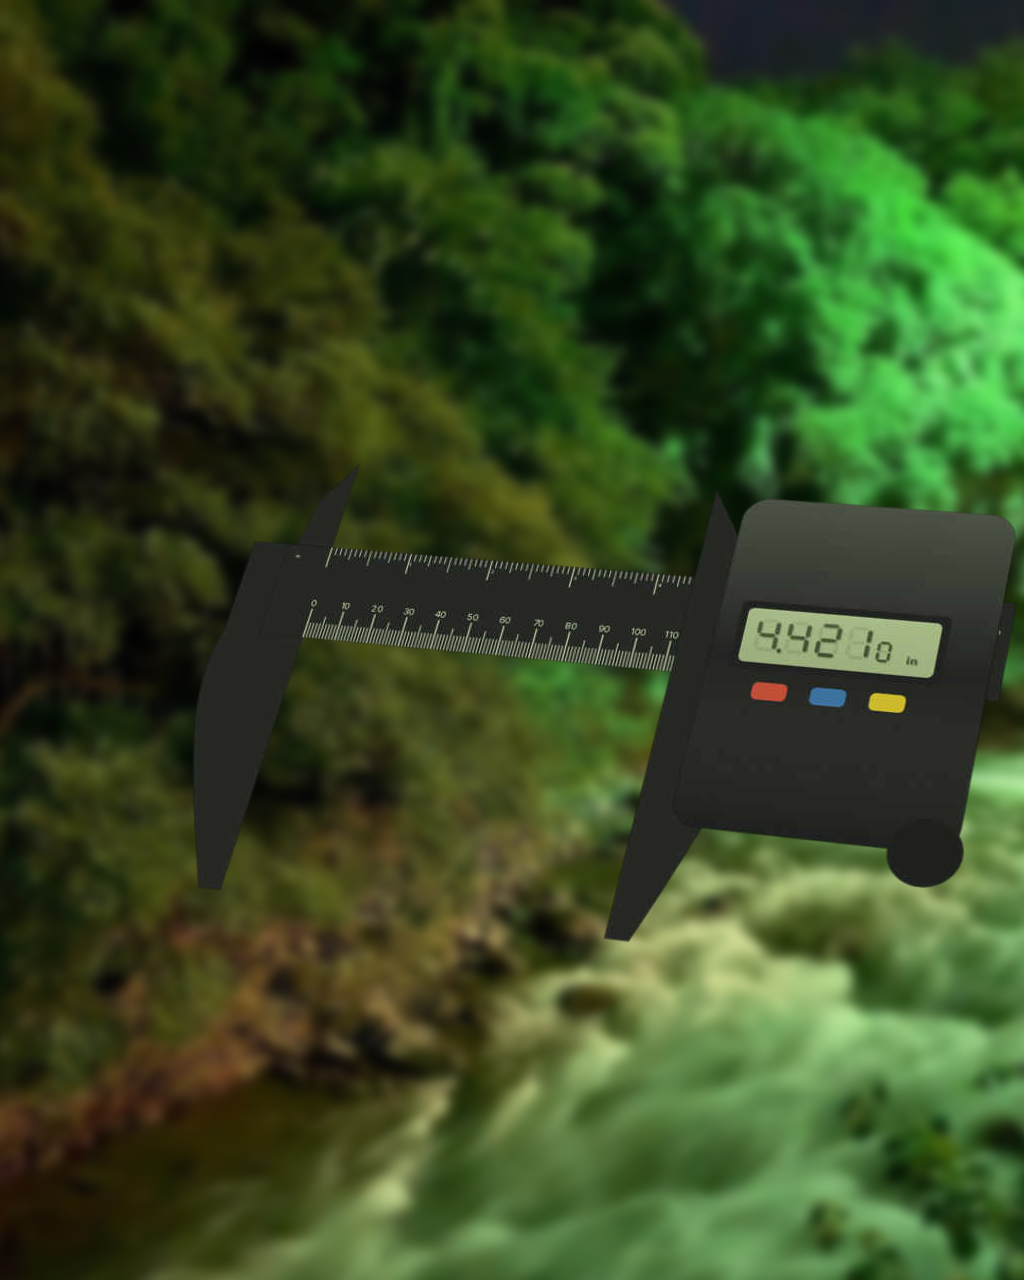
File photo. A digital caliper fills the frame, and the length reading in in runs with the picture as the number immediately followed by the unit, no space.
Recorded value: 4.4210in
